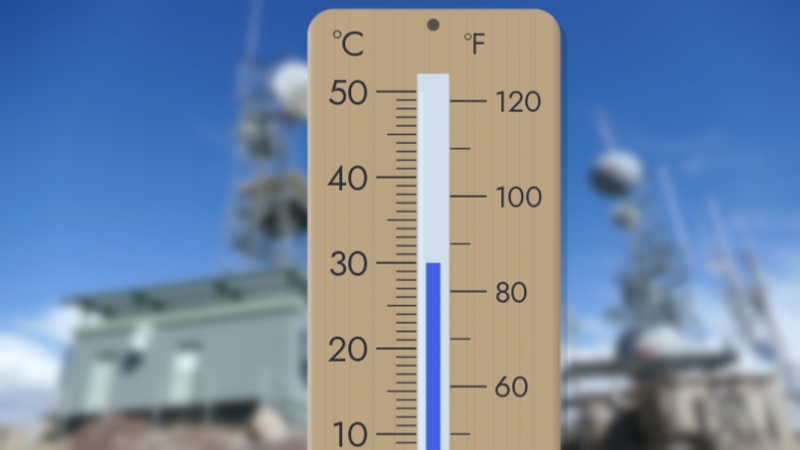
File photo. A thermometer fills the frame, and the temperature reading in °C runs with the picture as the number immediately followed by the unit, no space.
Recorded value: 30°C
